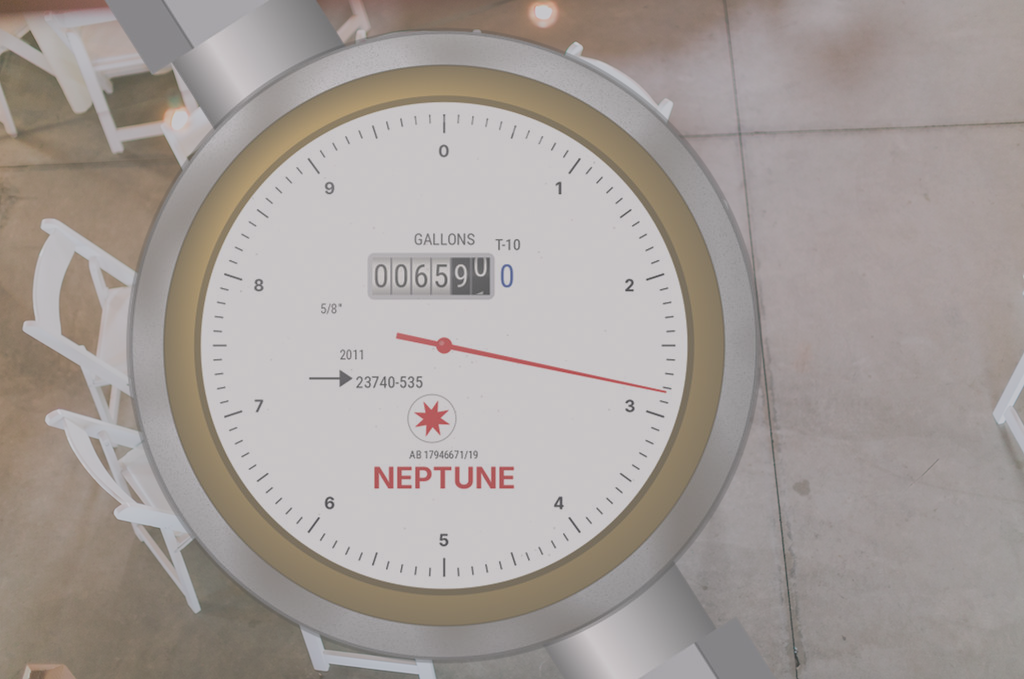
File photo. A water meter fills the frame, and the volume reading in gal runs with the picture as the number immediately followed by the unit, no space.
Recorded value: 65902.8gal
